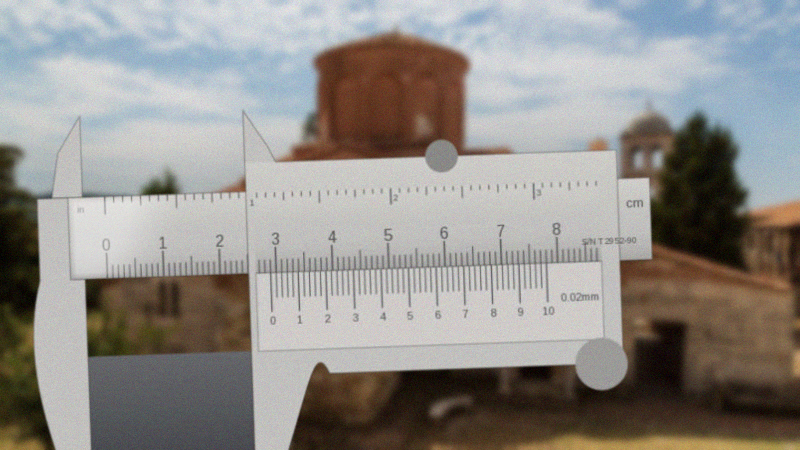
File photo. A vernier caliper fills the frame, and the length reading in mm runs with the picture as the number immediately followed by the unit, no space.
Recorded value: 29.0mm
